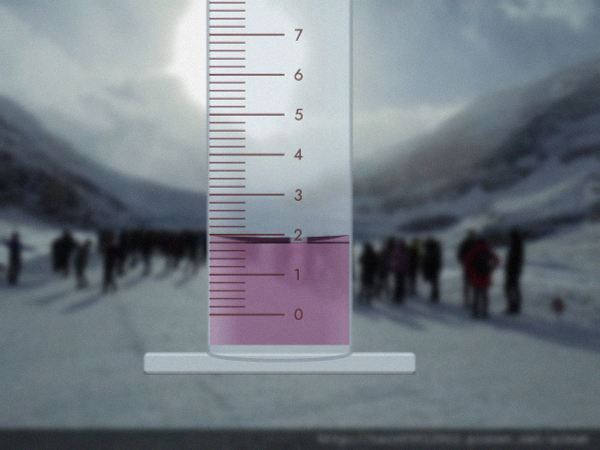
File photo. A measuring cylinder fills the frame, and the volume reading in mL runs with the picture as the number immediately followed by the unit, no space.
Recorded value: 1.8mL
